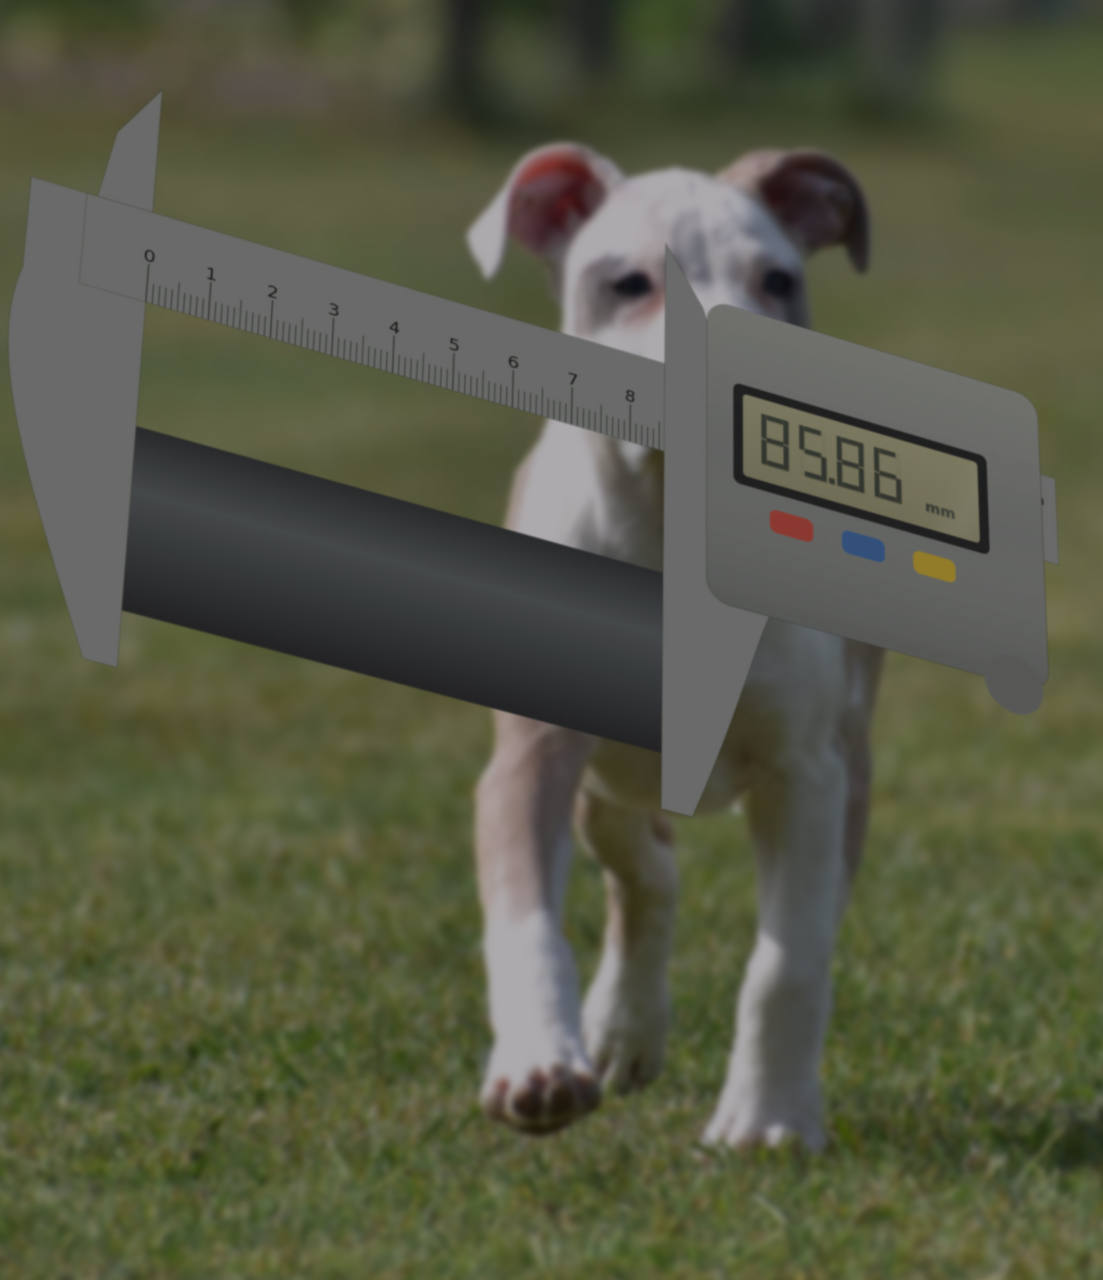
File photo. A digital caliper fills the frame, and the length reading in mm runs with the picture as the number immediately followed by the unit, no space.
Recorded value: 85.86mm
